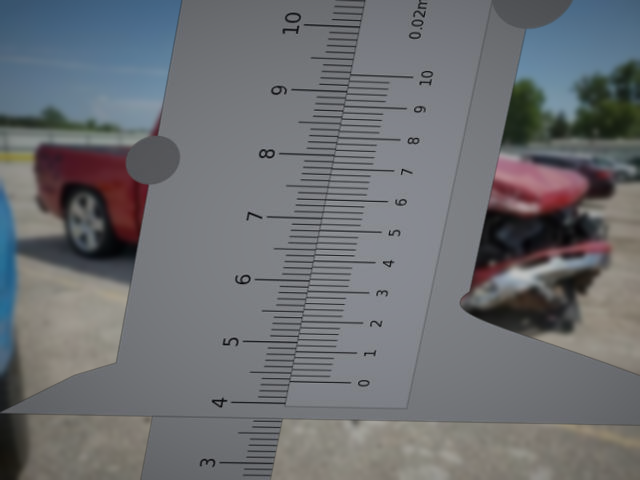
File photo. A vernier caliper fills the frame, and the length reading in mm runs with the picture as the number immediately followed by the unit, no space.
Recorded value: 43.6mm
